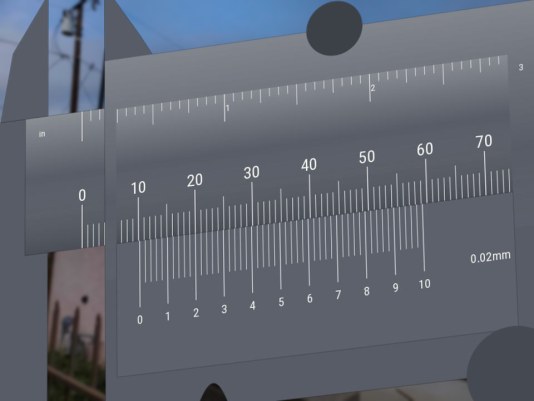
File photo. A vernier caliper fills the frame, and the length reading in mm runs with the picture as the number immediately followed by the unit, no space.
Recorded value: 10.2mm
